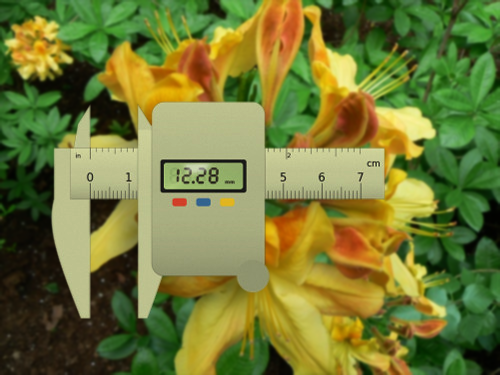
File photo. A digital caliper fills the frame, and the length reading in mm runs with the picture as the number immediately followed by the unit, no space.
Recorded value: 12.28mm
